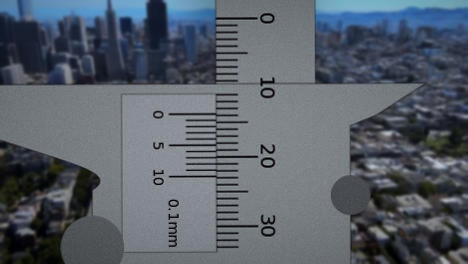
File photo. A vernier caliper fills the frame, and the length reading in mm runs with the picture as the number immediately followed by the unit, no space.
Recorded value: 13.8mm
